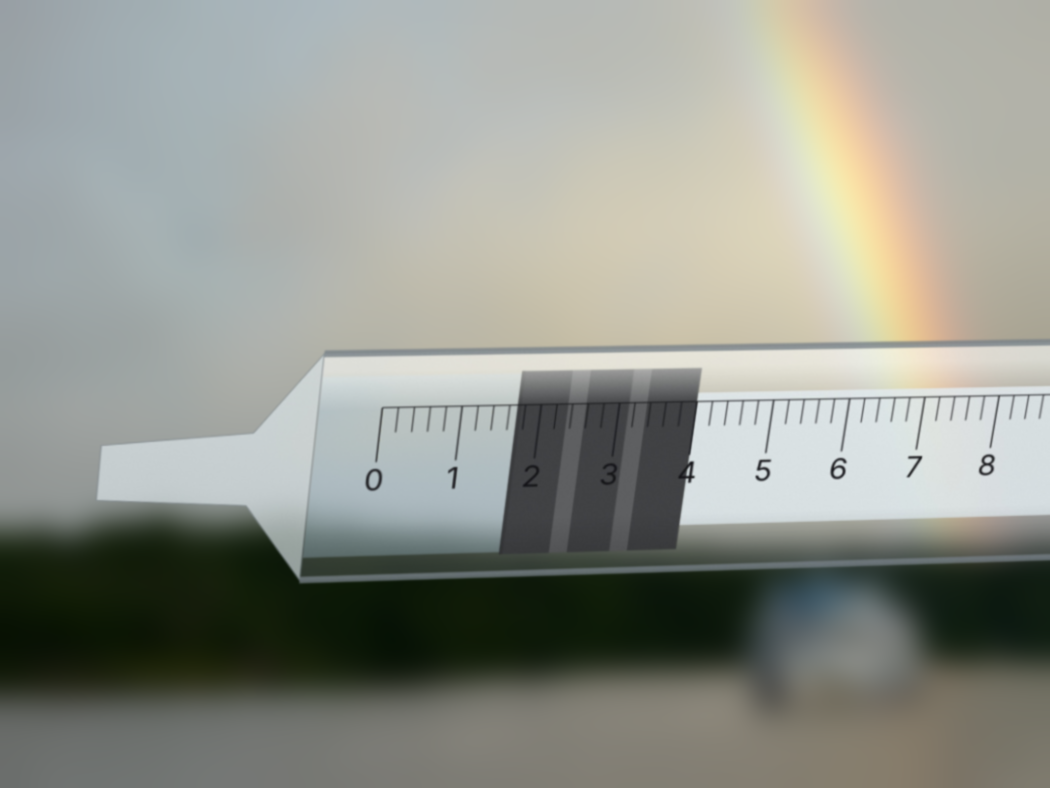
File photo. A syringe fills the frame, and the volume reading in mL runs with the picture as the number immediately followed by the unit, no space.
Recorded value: 1.7mL
